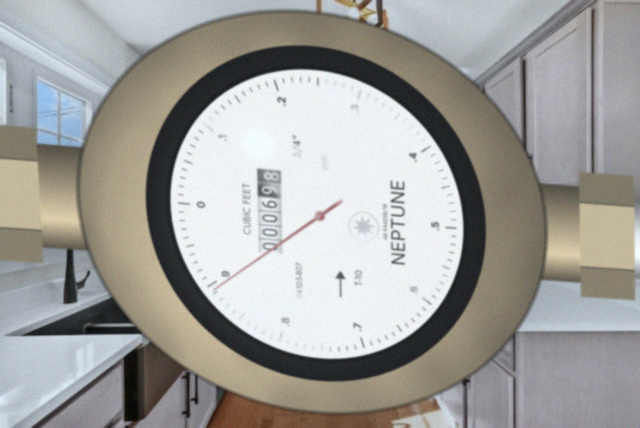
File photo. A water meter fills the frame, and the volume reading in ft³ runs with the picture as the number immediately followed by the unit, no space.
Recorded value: 697.89ft³
